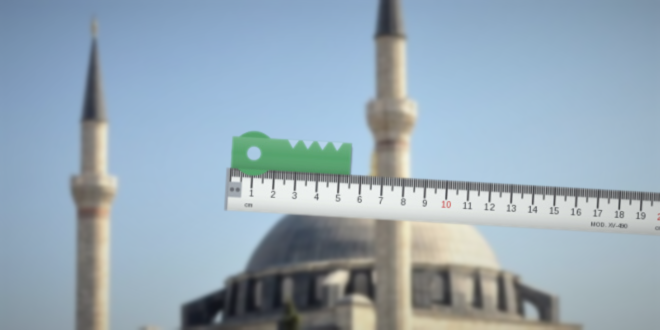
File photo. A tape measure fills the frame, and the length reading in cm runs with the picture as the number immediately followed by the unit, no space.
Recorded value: 5.5cm
